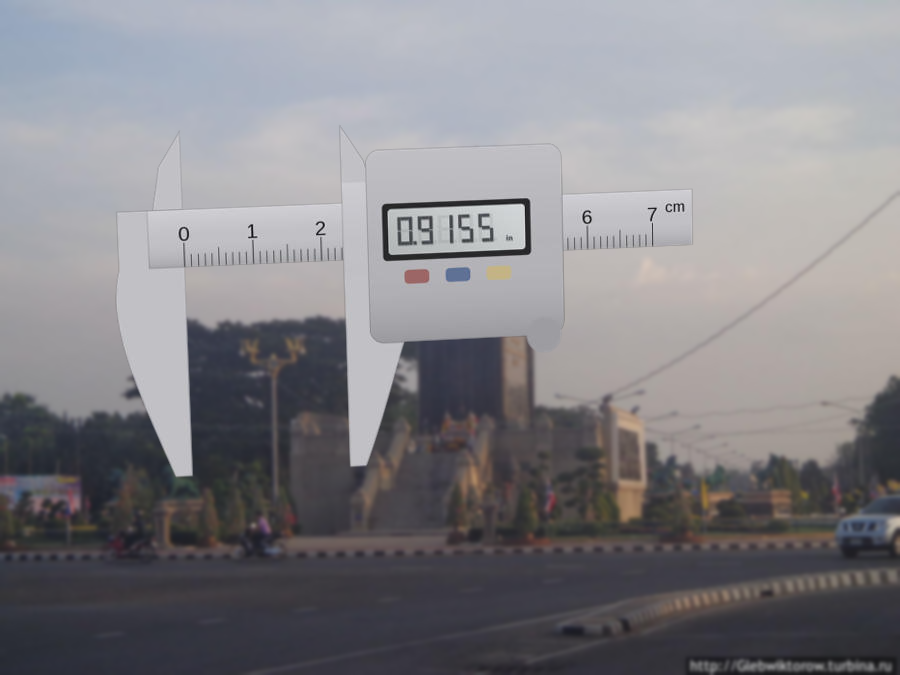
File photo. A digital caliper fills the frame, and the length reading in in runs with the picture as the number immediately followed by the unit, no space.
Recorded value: 0.9155in
